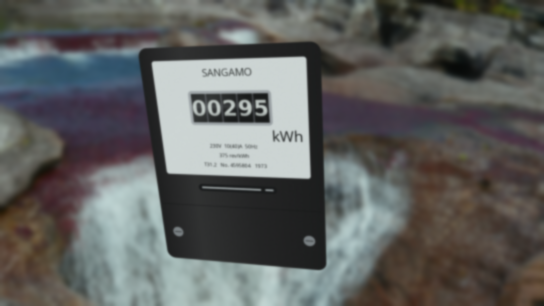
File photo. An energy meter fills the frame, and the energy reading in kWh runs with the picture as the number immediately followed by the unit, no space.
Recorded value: 295kWh
